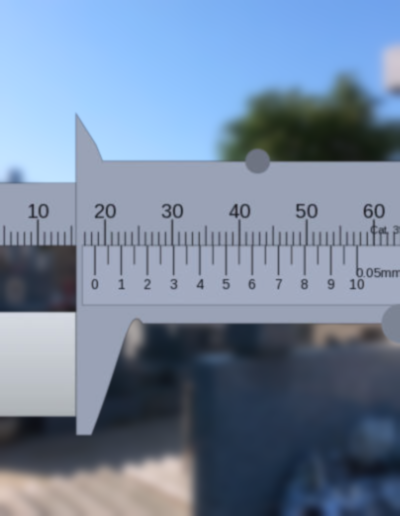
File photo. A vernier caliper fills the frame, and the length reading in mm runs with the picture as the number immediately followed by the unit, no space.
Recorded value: 18.5mm
